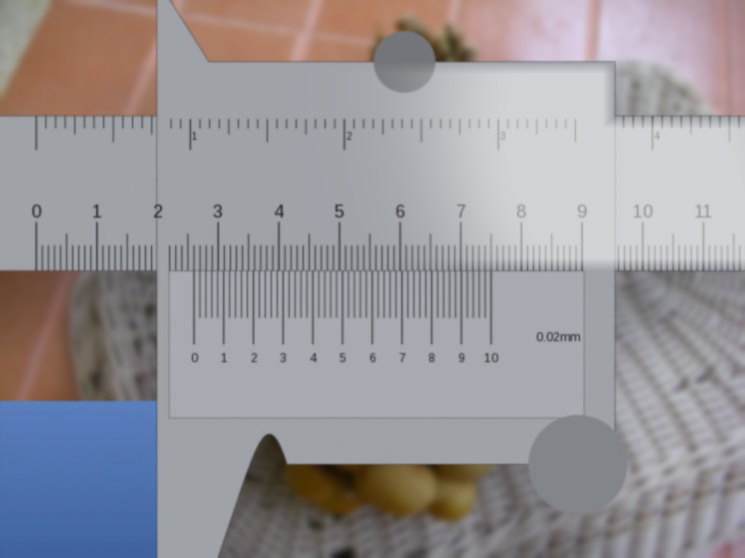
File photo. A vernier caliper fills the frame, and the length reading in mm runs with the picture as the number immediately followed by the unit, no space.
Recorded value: 26.0mm
